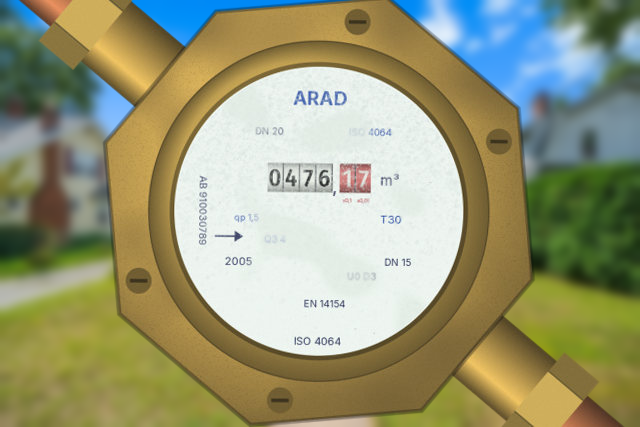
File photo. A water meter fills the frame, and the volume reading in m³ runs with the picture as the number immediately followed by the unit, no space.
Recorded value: 476.17m³
